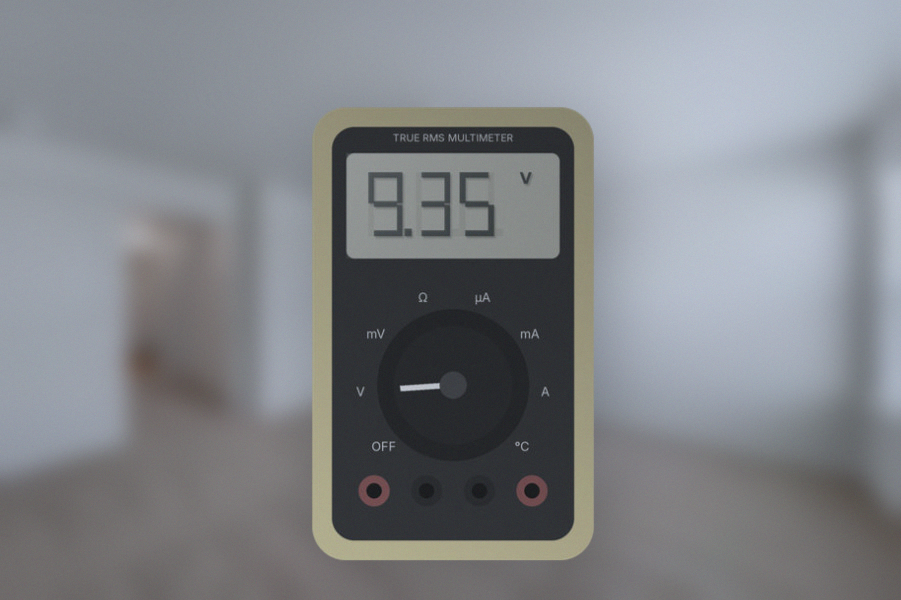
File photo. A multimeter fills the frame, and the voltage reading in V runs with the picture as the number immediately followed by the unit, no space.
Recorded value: 9.35V
